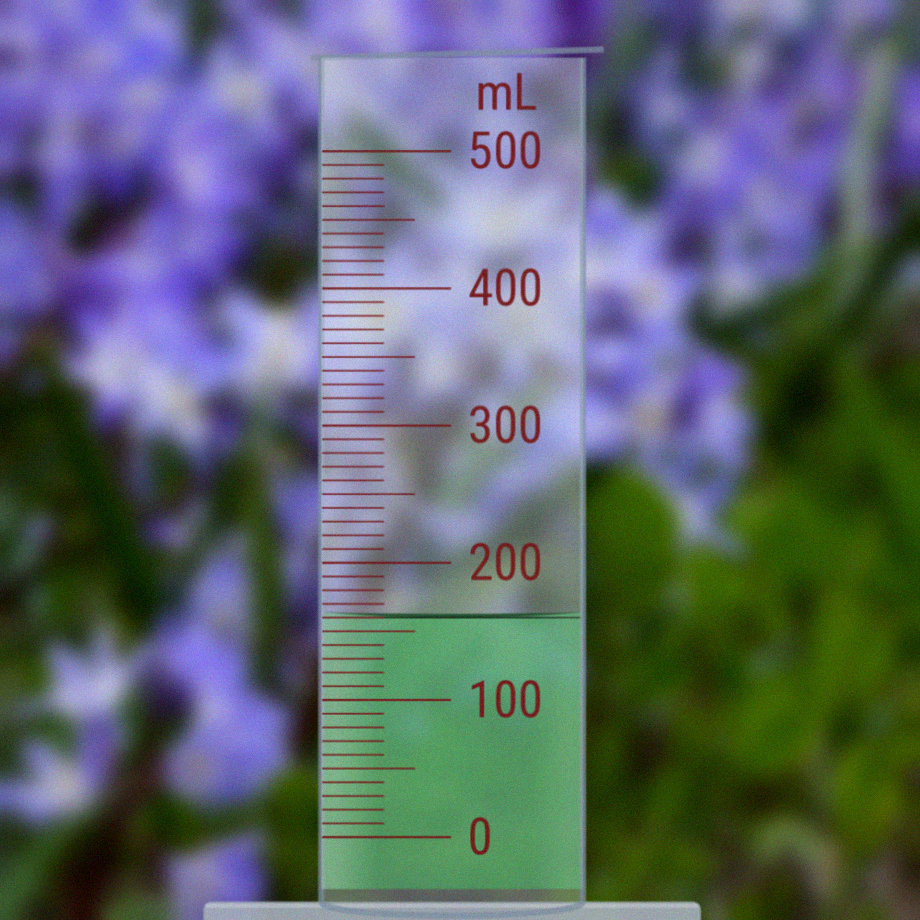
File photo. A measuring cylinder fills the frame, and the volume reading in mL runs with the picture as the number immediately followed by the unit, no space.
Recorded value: 160mL
